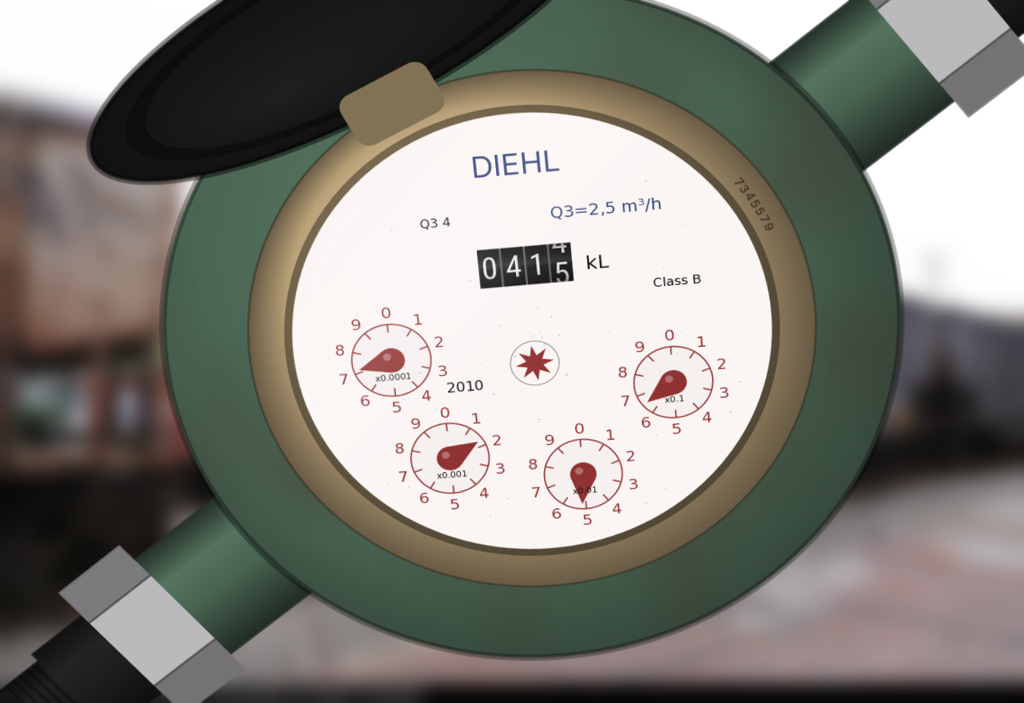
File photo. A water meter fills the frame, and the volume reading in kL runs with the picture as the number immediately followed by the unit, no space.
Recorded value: 414.6517kL
